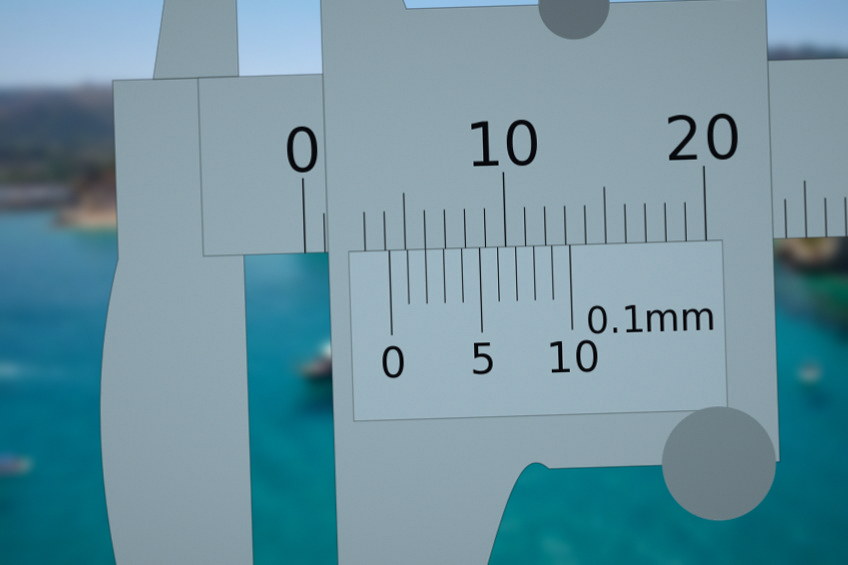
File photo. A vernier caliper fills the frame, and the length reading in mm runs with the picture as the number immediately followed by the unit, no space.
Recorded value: 4.2mm
